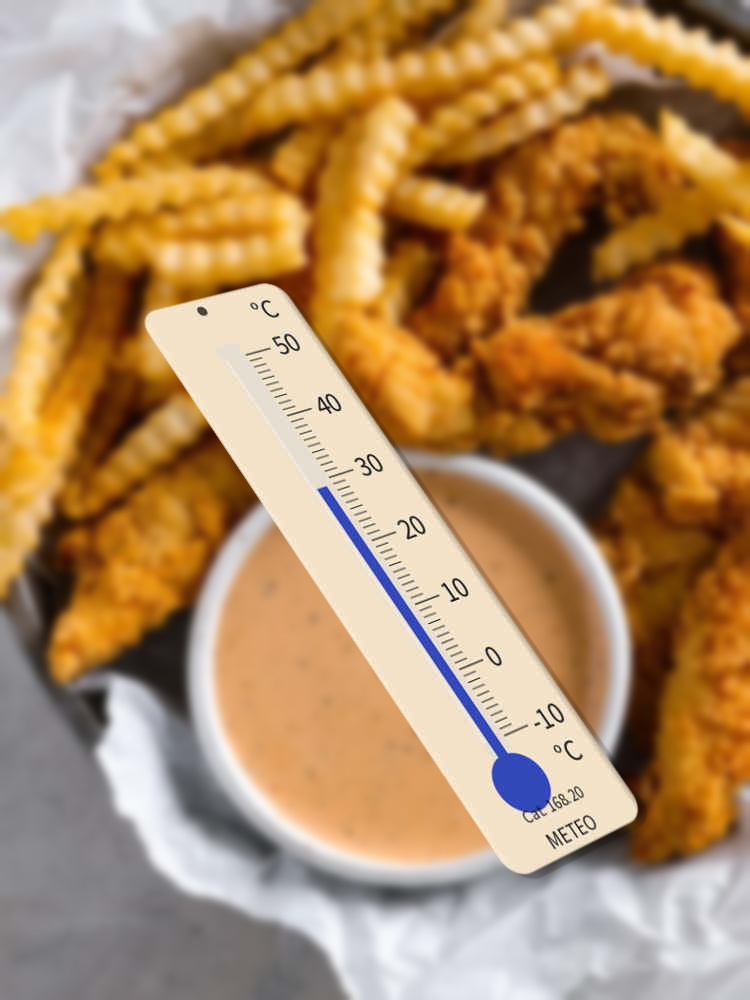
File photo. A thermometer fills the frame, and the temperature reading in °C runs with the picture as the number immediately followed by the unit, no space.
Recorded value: 29°C
